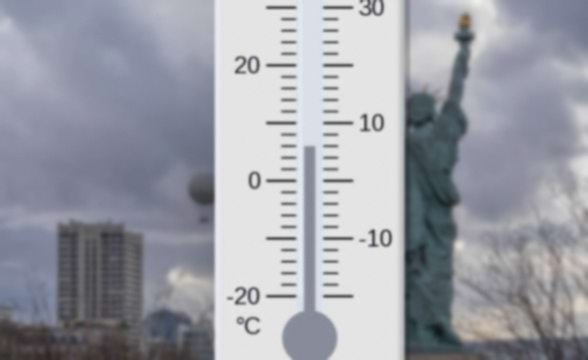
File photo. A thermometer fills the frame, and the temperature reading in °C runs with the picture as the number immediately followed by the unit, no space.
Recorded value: 6°C
